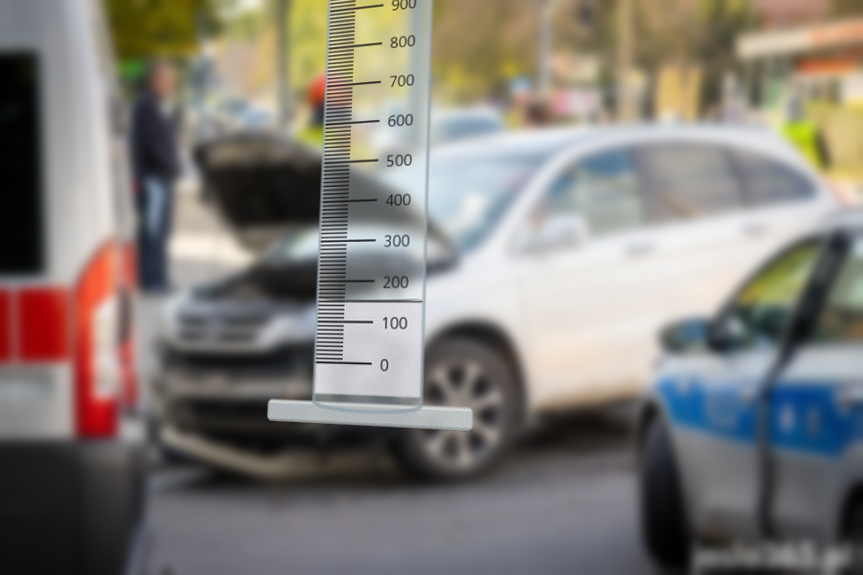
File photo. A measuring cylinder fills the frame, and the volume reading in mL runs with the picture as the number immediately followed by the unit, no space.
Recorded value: 150mL
